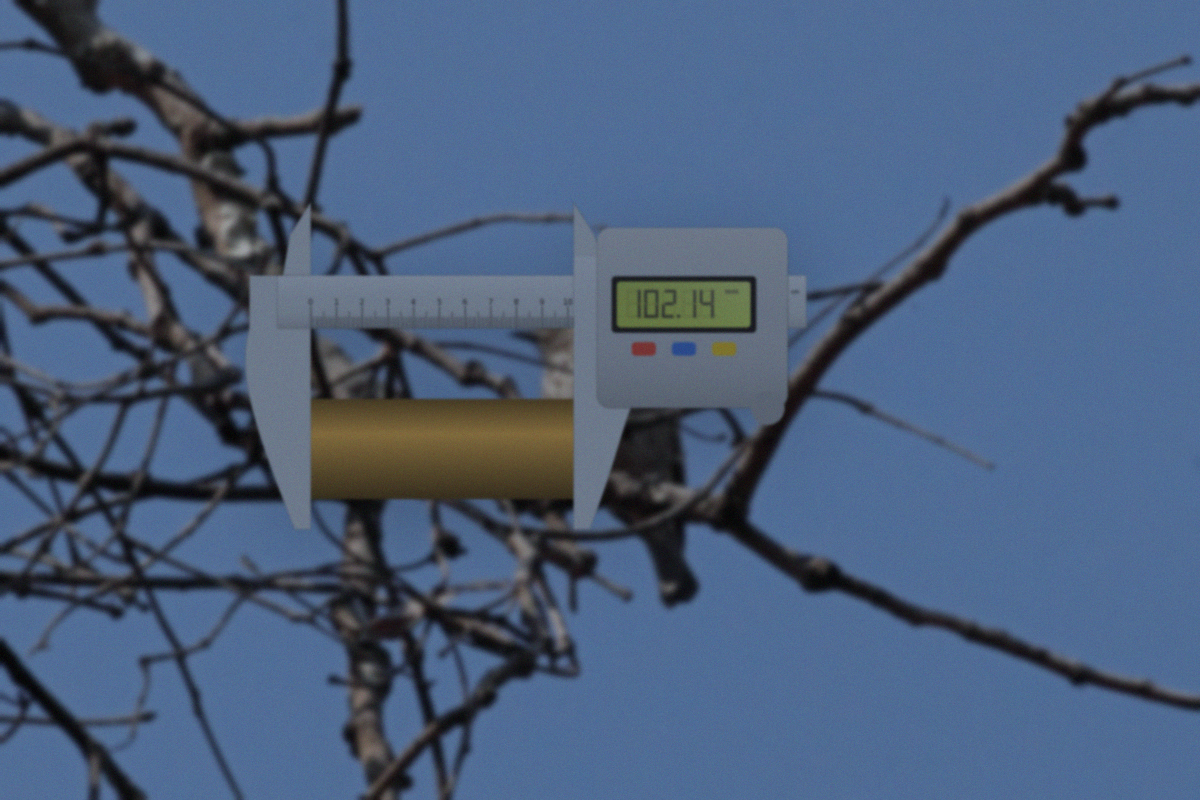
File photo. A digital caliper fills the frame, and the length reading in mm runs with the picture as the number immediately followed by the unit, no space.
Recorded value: 102.14mm
